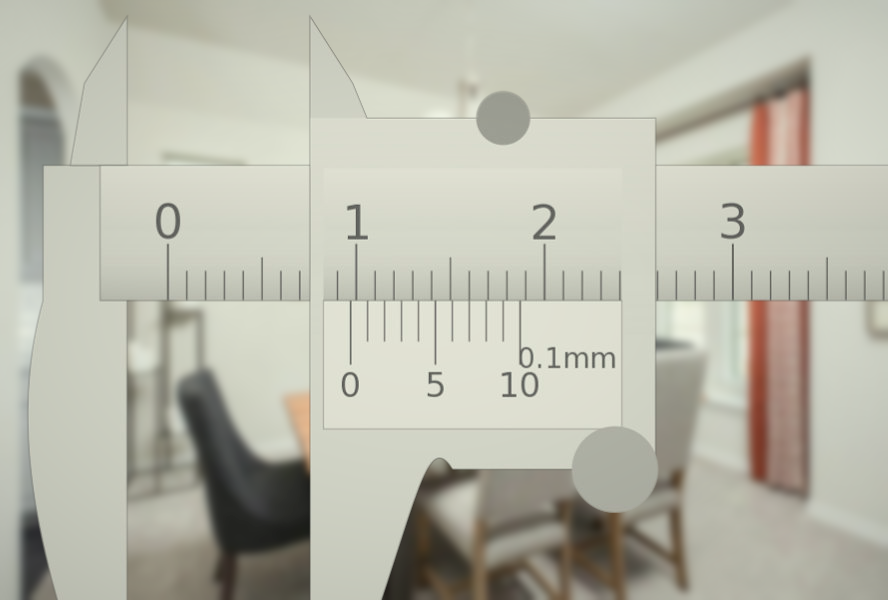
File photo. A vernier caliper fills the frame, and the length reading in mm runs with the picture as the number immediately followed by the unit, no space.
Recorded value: 9.7mm
